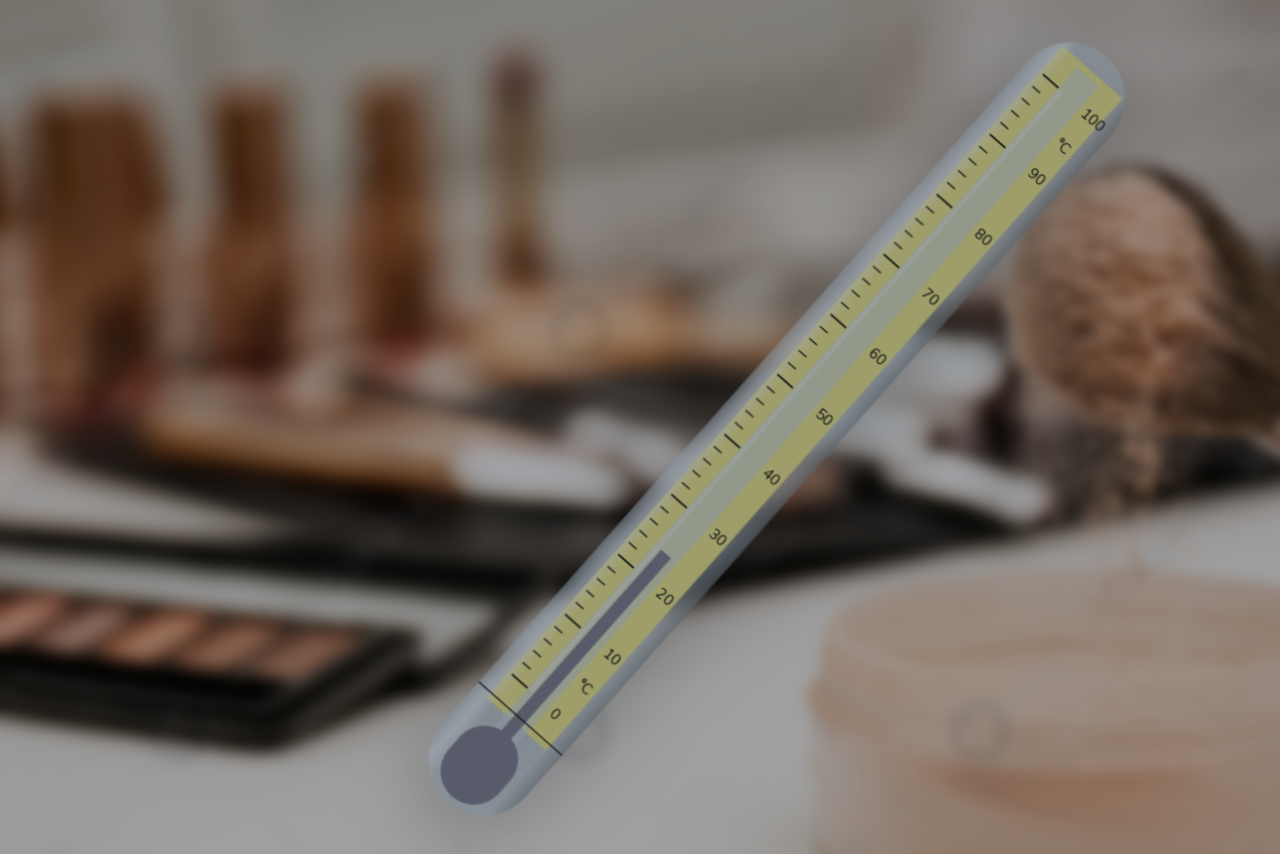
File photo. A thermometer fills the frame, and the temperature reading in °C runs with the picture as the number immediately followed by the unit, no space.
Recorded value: 24°C
